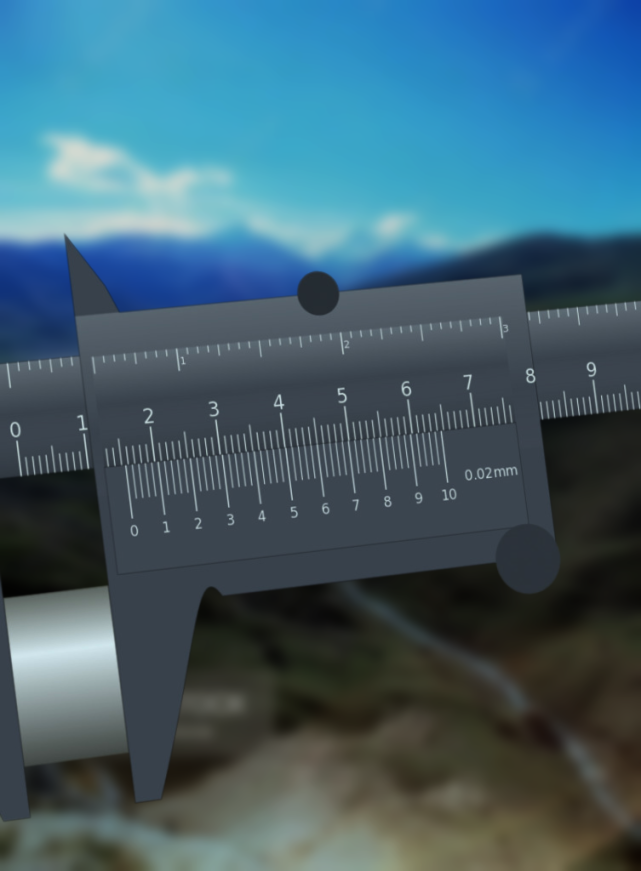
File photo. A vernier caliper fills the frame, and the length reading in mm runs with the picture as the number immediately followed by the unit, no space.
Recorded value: 15.6mm
